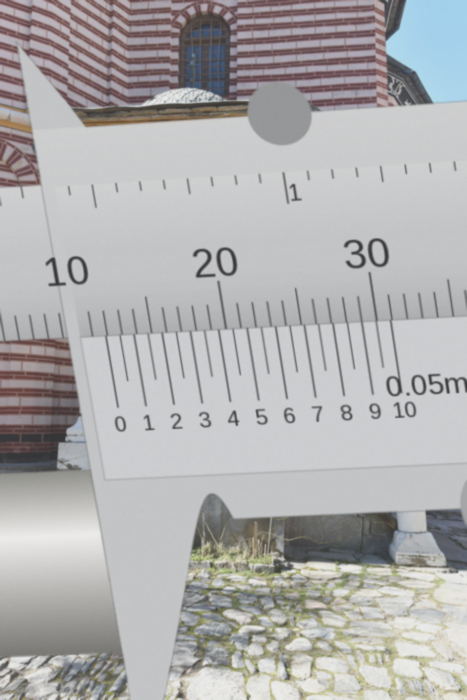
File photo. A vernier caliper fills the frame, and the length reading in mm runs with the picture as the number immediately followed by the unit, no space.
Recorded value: 11.9mm
